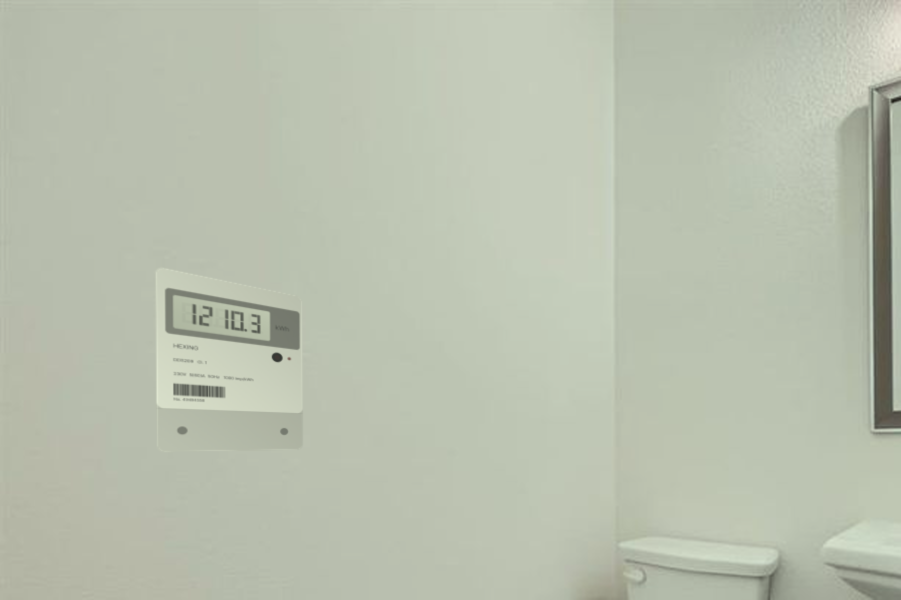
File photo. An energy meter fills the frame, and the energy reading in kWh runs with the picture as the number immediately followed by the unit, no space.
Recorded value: 1210.3kWh
